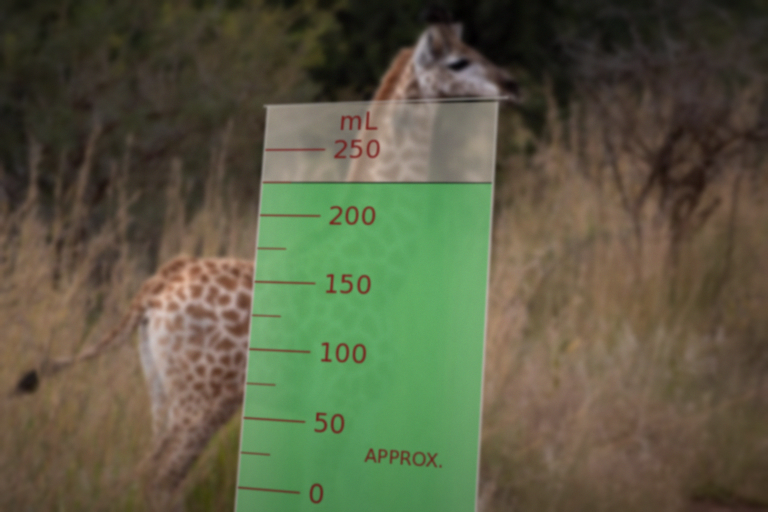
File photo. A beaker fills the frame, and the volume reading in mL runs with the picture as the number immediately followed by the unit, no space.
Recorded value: 225mL
